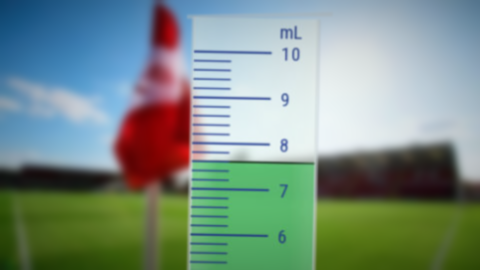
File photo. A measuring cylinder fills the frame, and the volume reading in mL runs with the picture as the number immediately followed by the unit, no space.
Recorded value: 7.6mL
